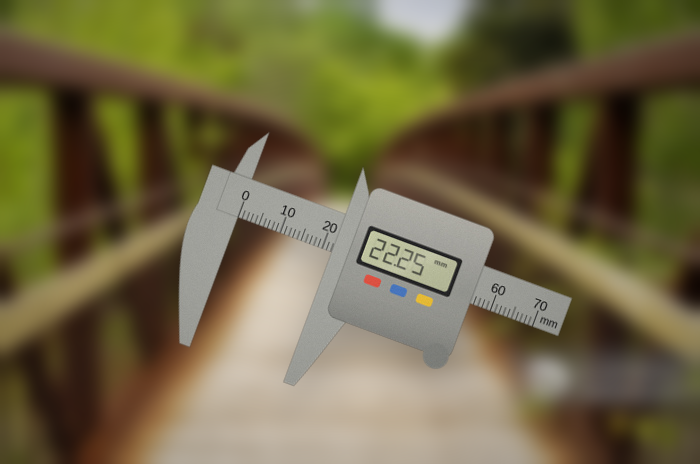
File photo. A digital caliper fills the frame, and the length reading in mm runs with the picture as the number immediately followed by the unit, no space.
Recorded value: 22.25mm
